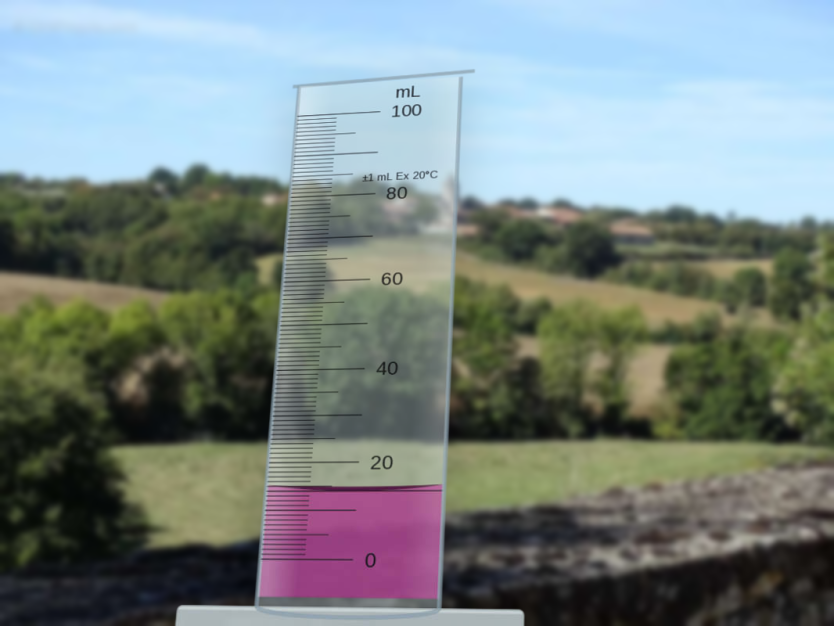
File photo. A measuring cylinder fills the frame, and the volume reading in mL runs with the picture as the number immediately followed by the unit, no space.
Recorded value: 14mL
